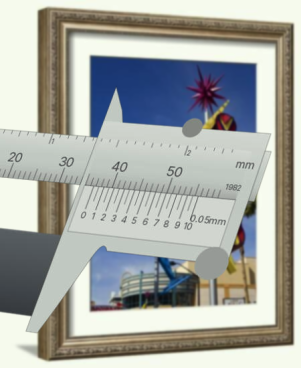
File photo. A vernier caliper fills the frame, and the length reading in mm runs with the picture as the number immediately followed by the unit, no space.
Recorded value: 36.6mm
